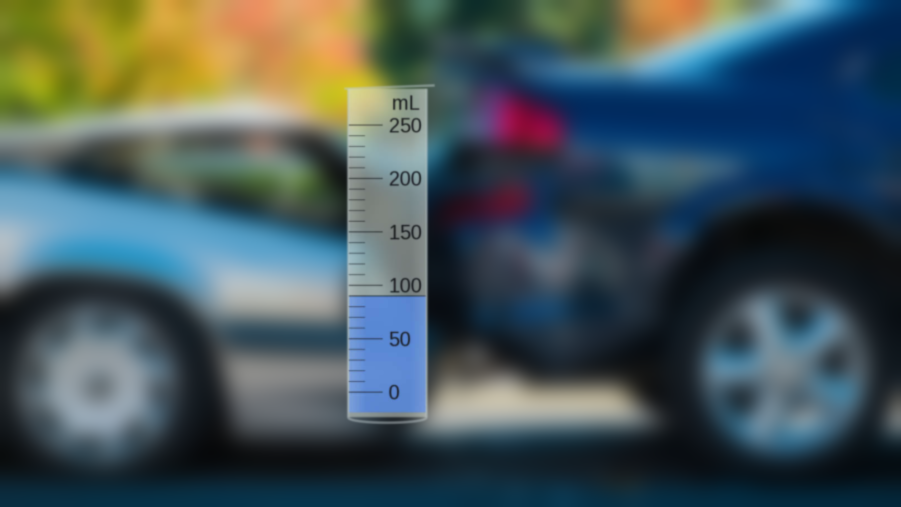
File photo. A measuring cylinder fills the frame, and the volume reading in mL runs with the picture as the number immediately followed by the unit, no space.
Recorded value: 90mL
